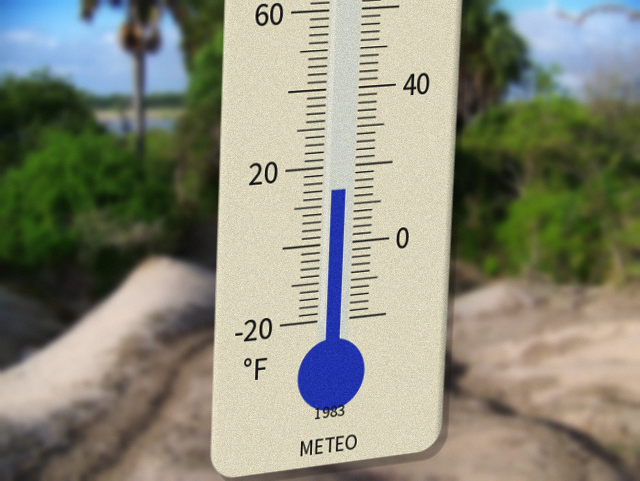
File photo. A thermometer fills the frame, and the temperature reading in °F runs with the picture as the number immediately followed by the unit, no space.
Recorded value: 14°F
